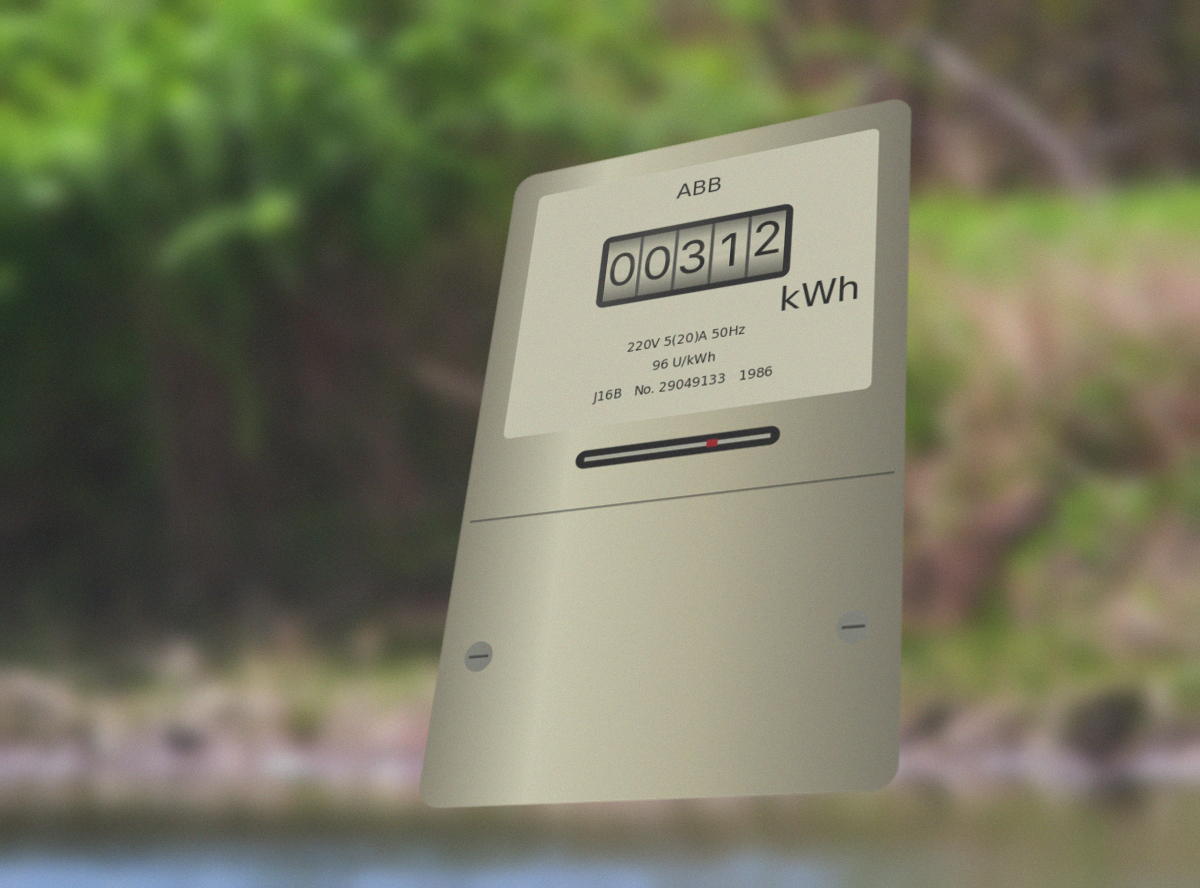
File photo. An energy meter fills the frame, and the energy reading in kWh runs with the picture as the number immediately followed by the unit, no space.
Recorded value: 312kWh
